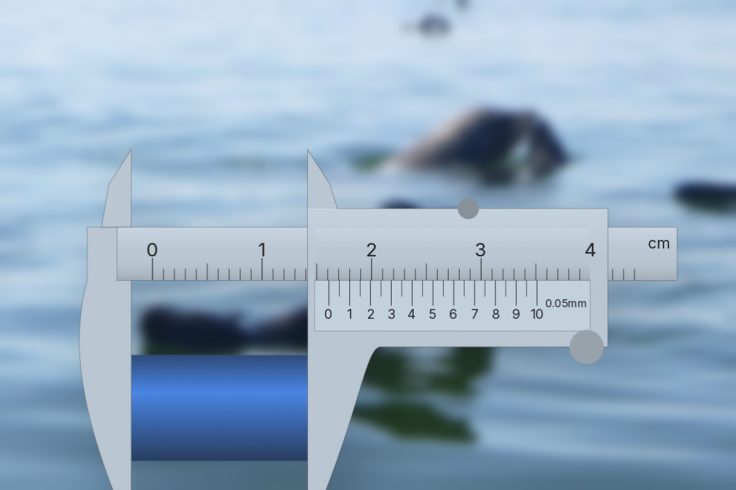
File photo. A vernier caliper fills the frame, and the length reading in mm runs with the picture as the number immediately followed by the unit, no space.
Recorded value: 16.1mm
